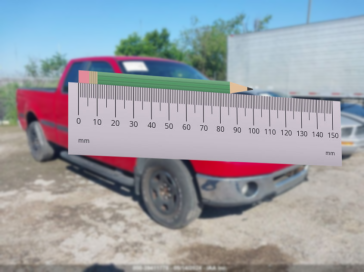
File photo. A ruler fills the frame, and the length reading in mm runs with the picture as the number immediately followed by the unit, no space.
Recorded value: 100mm
